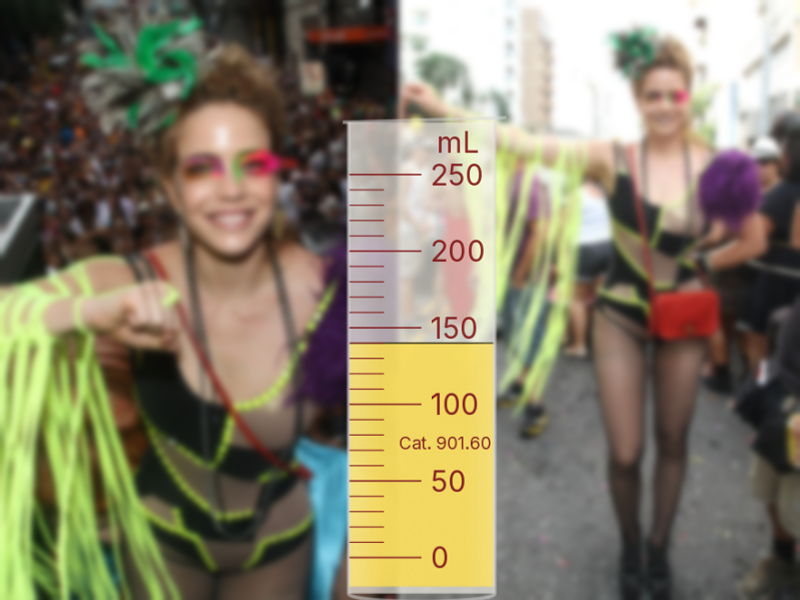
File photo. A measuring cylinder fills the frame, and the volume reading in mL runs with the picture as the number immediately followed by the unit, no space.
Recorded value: 140mL
